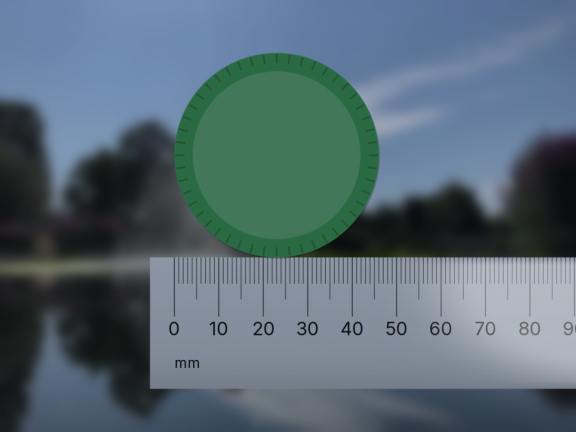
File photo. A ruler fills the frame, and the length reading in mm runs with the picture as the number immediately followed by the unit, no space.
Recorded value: 46mm
